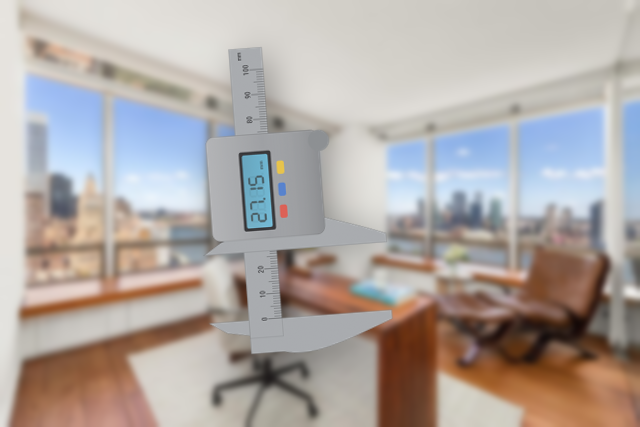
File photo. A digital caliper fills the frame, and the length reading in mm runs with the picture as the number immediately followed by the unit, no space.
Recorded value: 27.15mm
